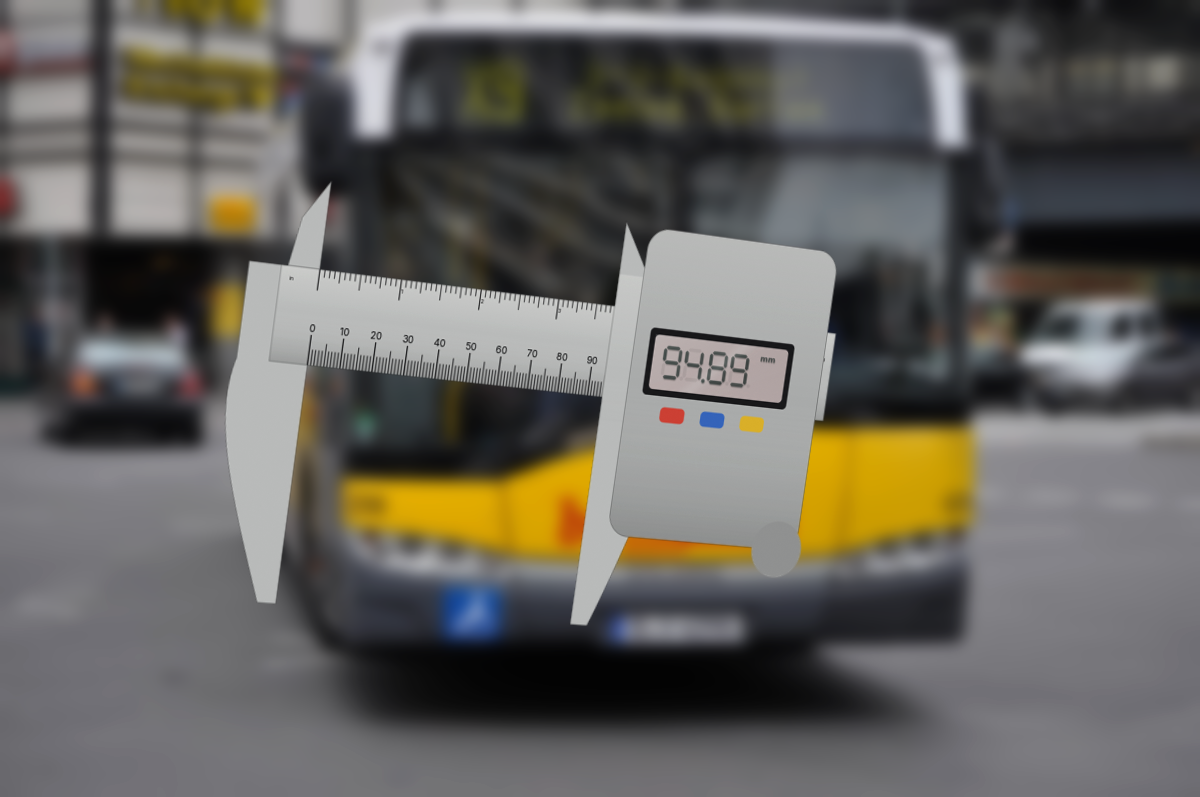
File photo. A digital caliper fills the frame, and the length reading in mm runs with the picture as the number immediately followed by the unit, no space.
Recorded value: 94.89mm
